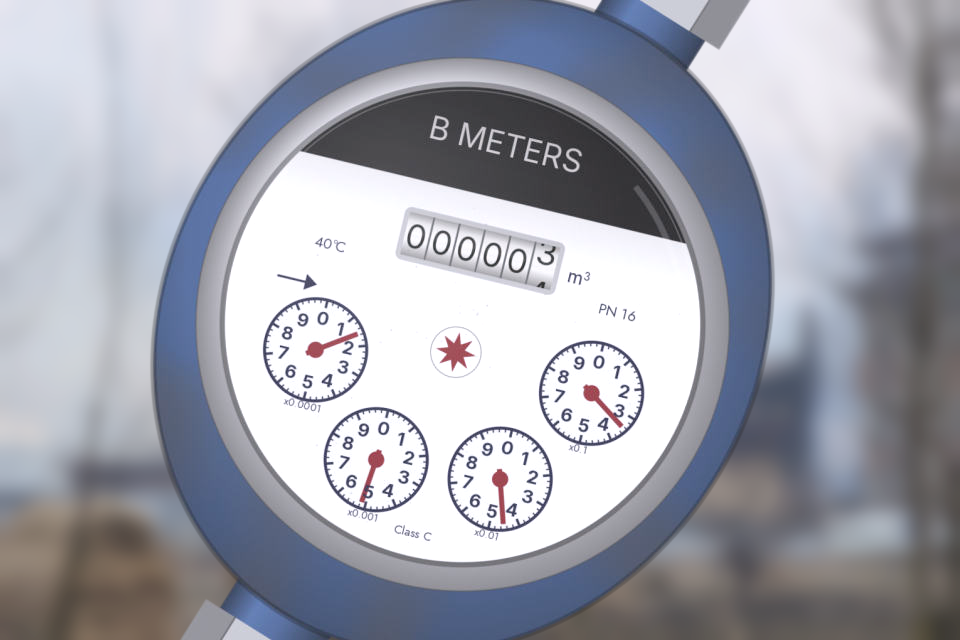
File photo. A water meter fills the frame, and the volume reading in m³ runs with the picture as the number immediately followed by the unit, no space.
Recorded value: 3.3451m³
